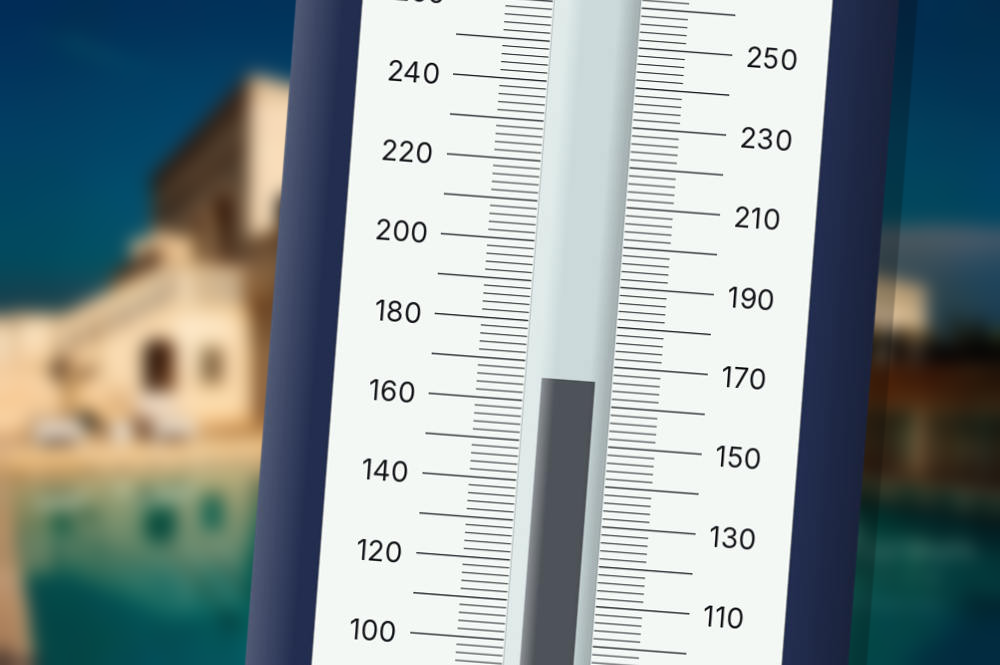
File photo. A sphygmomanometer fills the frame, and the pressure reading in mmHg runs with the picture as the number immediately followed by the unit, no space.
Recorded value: 166mmHg
